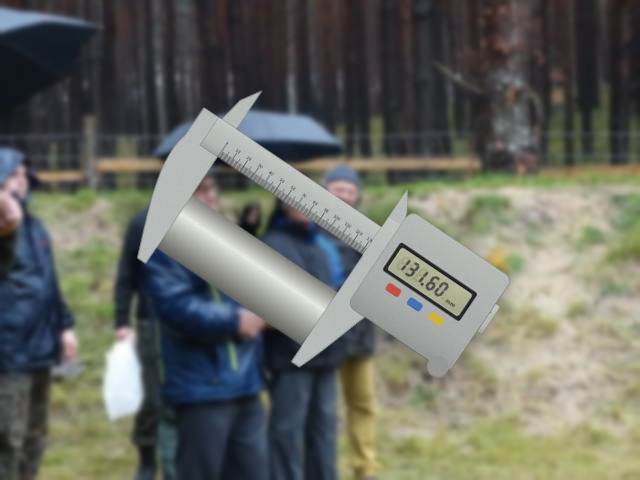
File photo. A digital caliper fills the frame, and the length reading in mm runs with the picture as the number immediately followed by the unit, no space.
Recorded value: 131.60mm
